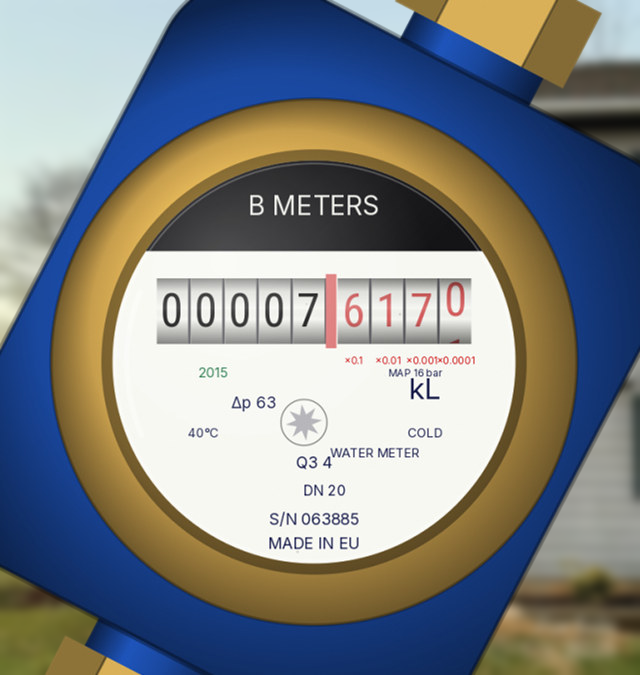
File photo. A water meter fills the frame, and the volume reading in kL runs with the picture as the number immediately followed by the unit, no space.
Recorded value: 7.6170kL
